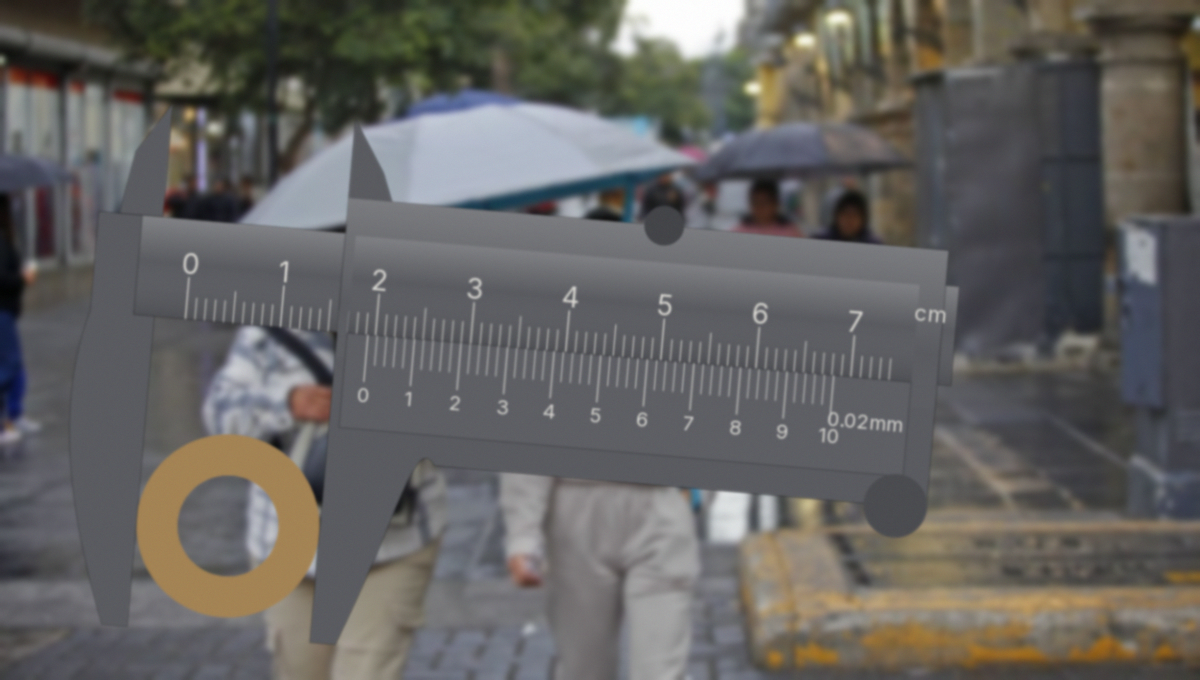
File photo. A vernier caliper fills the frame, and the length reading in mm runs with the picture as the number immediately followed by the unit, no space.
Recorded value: 19.2mm
